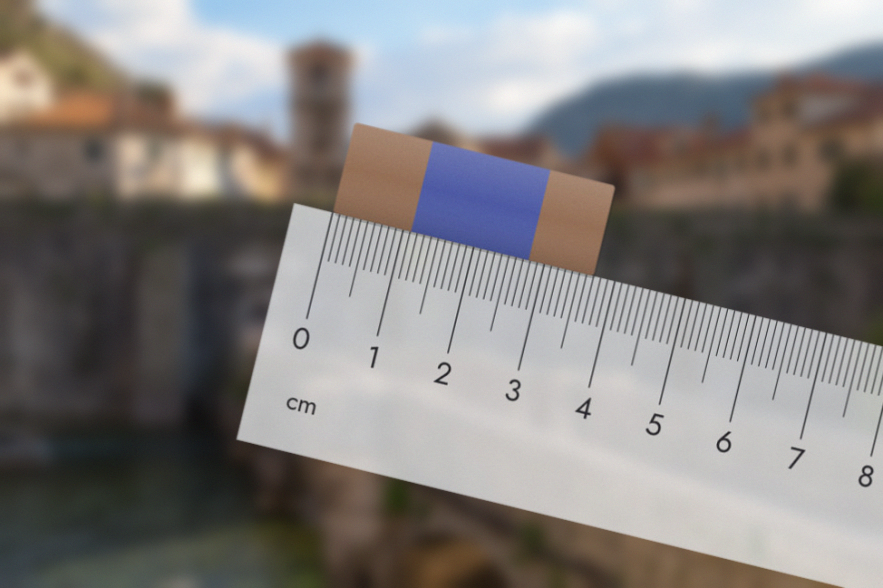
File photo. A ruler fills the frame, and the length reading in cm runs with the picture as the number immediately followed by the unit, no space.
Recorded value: 3.7cm
